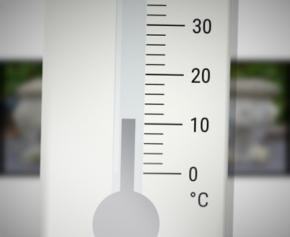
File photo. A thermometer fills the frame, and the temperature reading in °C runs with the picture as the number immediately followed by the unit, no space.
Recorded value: 11°C
